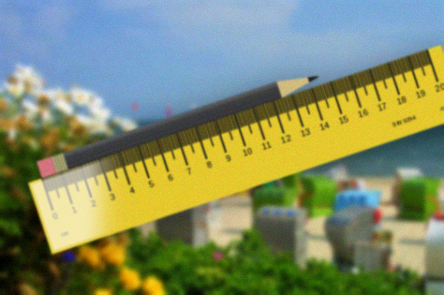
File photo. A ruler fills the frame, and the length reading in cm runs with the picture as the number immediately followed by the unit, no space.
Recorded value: 14.5cm
